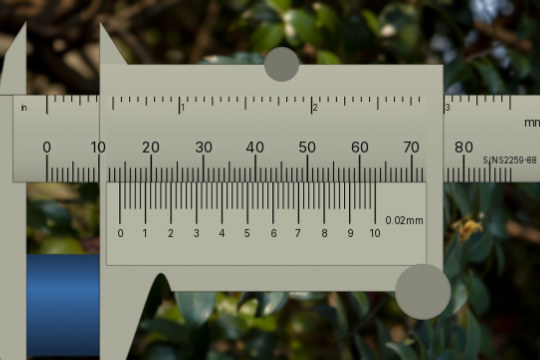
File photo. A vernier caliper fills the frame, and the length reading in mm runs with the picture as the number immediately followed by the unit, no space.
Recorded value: 14.0mm
